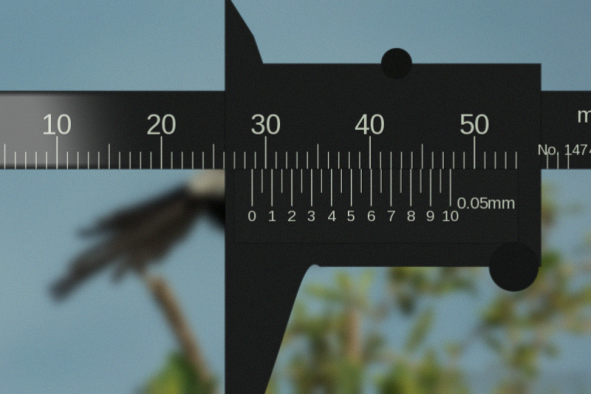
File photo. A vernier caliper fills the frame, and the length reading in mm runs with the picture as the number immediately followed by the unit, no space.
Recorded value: 28.7mm
